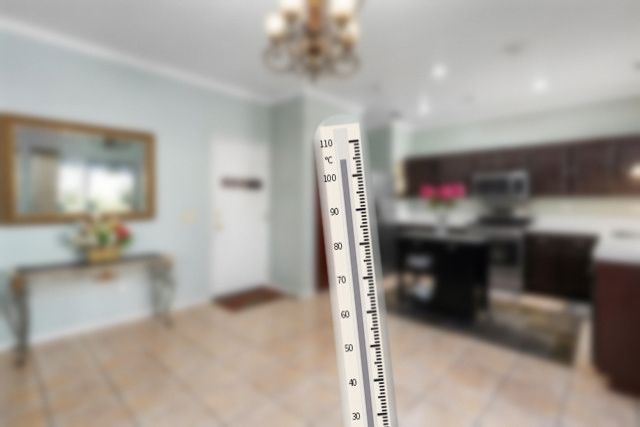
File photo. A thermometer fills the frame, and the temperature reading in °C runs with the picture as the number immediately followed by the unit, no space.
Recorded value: 105°C
